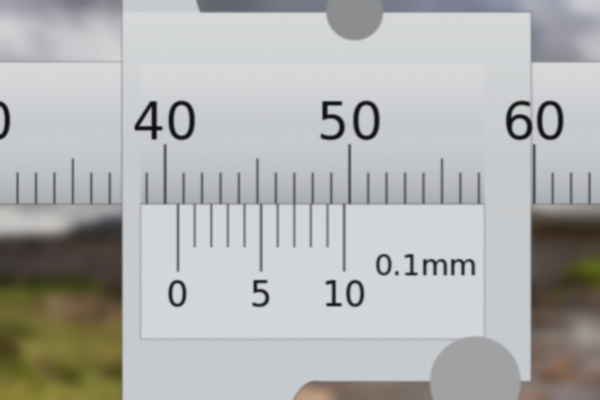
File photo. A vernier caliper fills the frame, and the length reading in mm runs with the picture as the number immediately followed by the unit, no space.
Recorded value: 40.7mm
